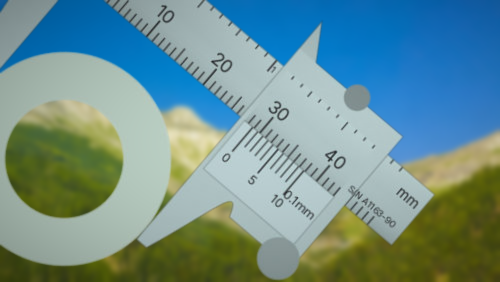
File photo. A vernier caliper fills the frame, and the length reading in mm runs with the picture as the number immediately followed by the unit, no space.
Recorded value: 28.8mm
